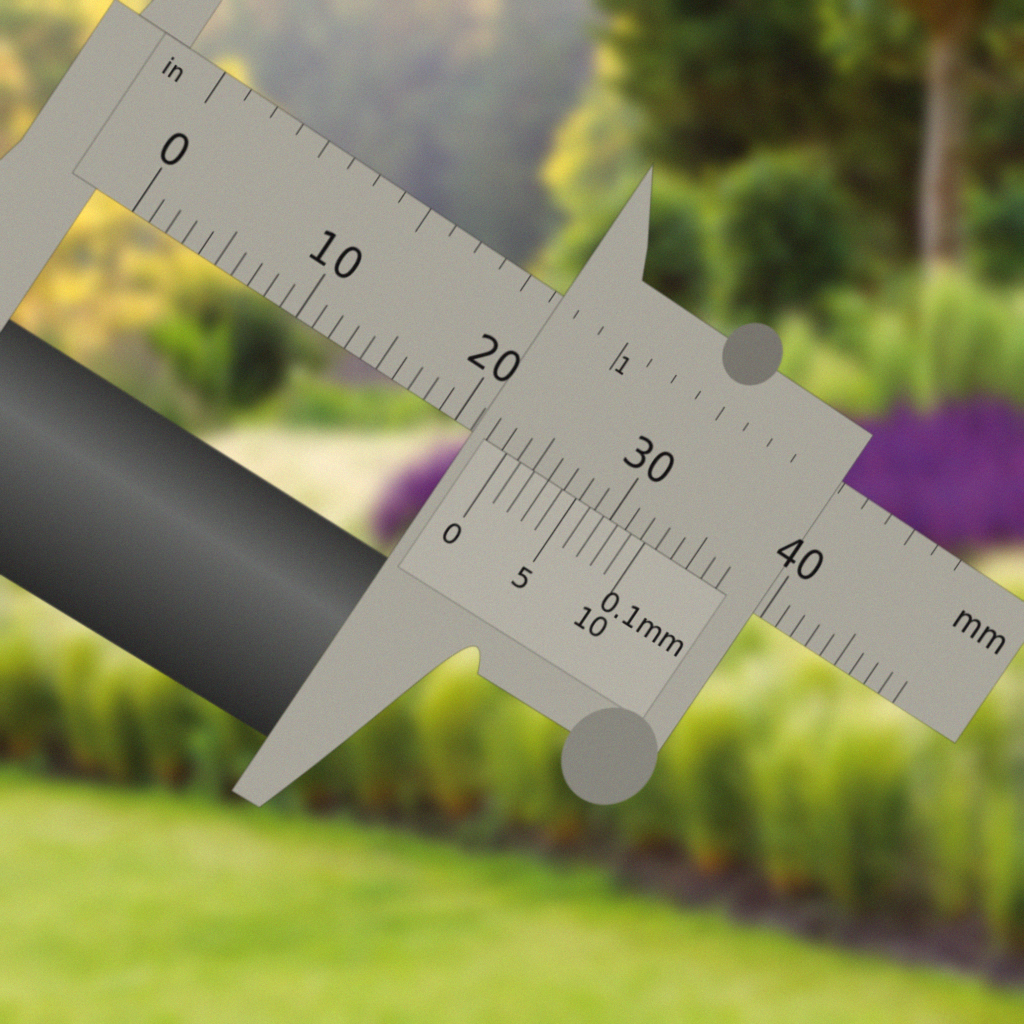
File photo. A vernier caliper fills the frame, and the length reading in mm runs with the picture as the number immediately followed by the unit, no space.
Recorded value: 23.3mm
